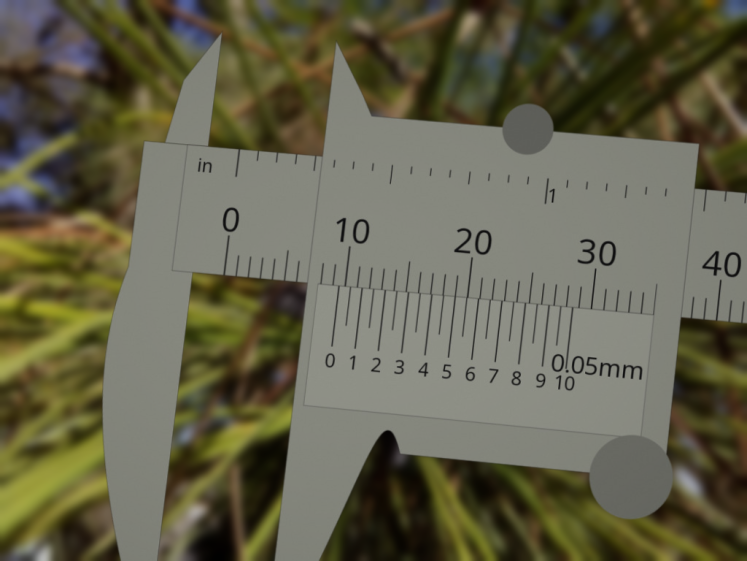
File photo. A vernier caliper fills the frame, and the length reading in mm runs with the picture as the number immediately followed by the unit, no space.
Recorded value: 9.5mm
